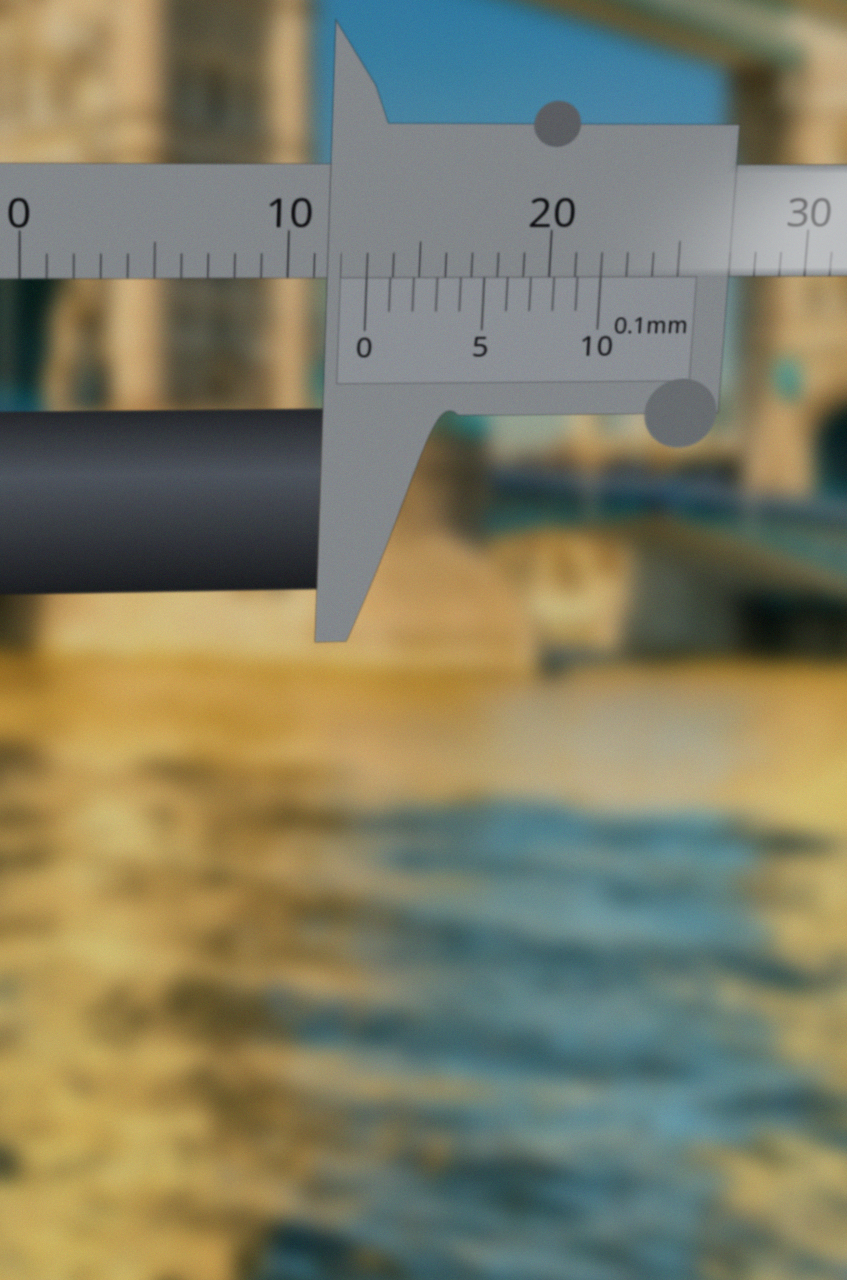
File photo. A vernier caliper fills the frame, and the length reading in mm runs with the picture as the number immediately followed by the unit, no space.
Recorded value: 13.0mm
